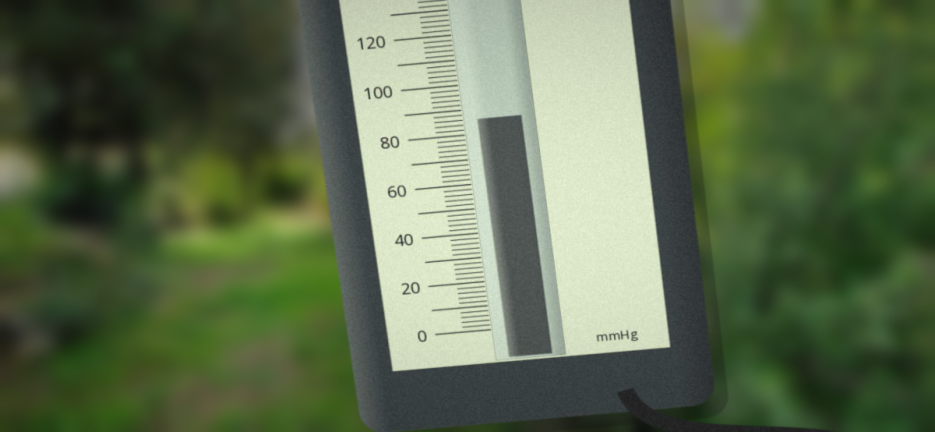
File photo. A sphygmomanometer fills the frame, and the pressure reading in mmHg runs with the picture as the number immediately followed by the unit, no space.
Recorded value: 86mmHg
